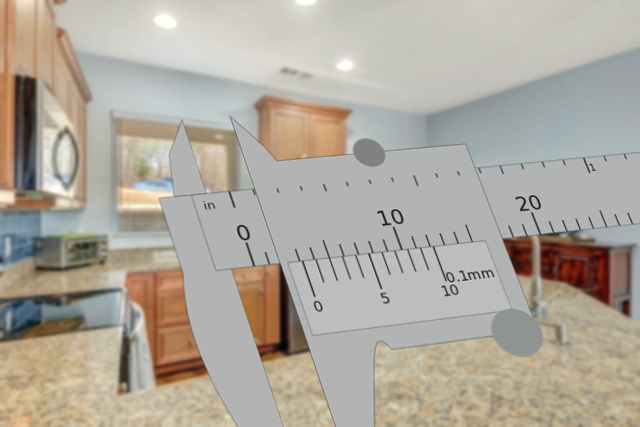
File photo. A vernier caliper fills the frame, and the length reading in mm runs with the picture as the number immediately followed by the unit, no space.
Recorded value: 3.2mm
